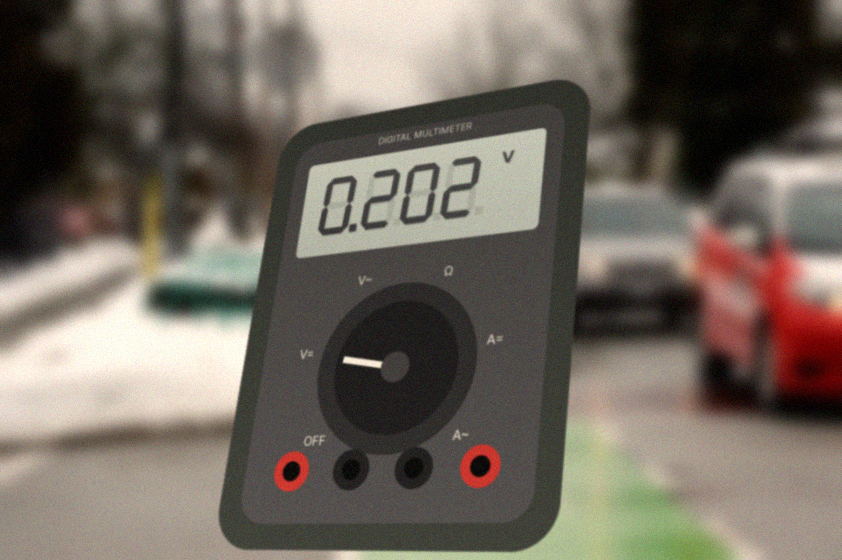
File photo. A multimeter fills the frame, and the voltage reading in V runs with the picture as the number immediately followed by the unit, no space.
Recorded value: 0.202V
